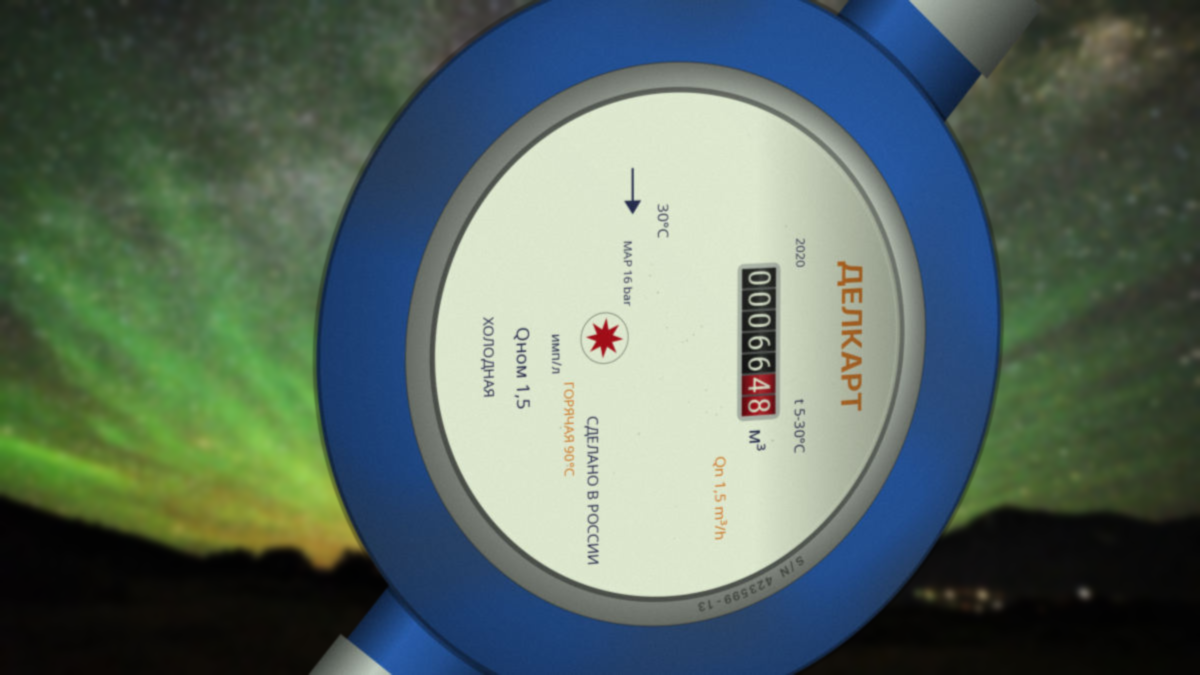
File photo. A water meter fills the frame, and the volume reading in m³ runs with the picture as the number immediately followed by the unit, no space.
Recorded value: 66.48m³
